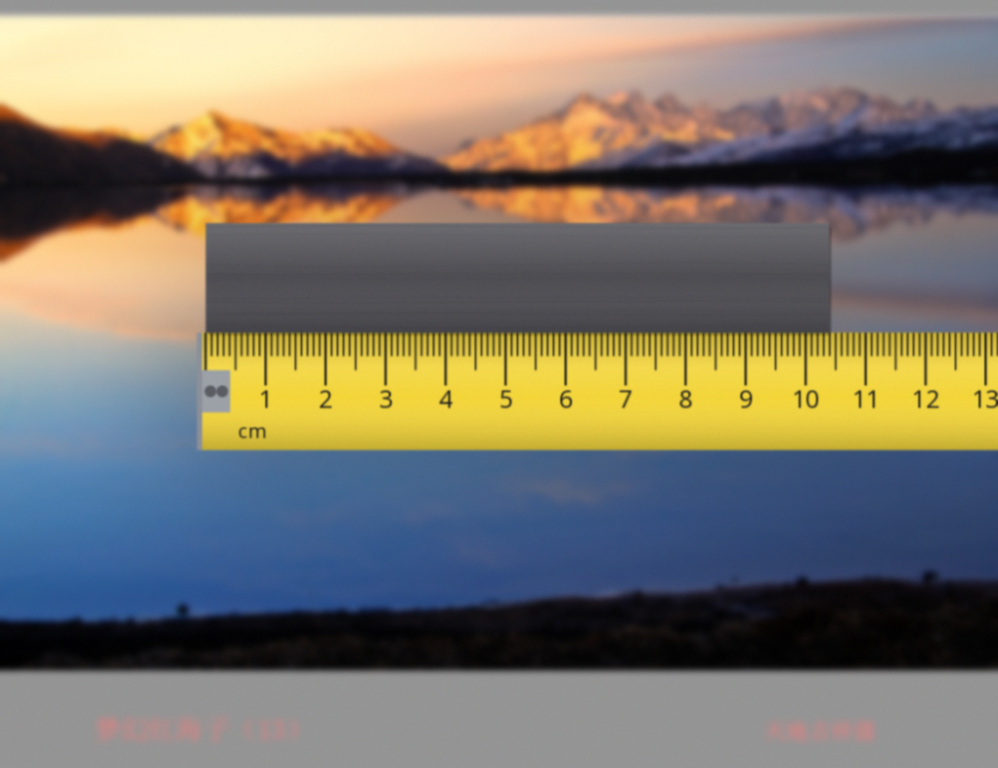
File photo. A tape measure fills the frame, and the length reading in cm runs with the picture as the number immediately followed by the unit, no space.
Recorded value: 10.4cm
